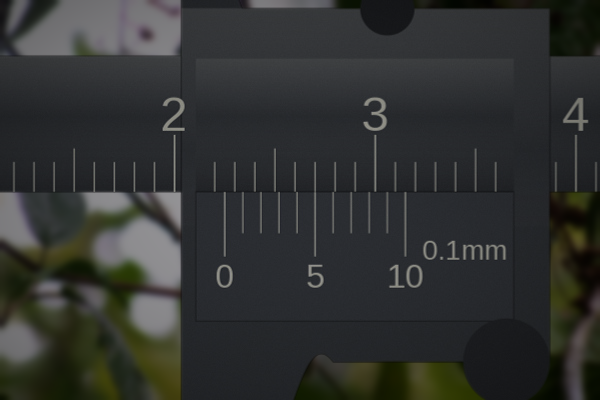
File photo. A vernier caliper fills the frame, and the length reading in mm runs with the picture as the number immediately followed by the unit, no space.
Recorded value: 22.5mm
